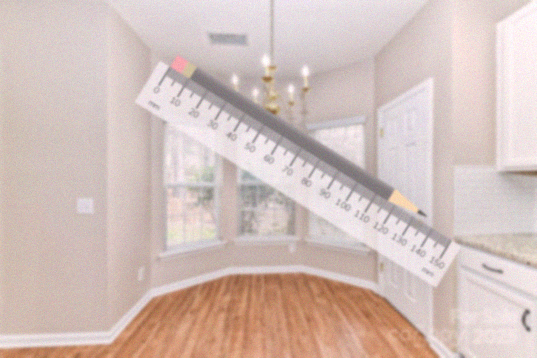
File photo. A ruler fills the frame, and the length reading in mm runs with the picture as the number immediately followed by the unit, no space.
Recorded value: 135mm
